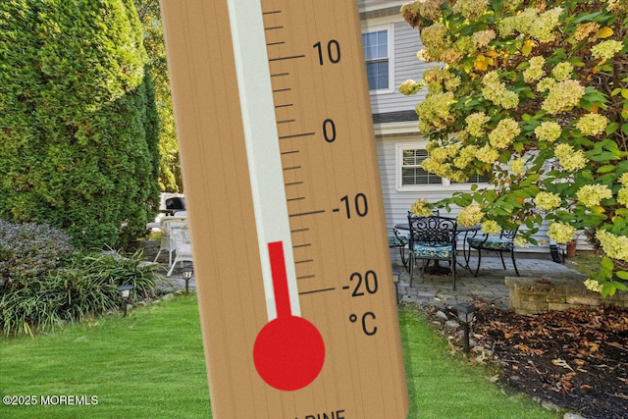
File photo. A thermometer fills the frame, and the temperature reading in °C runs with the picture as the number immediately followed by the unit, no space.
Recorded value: -13°C
